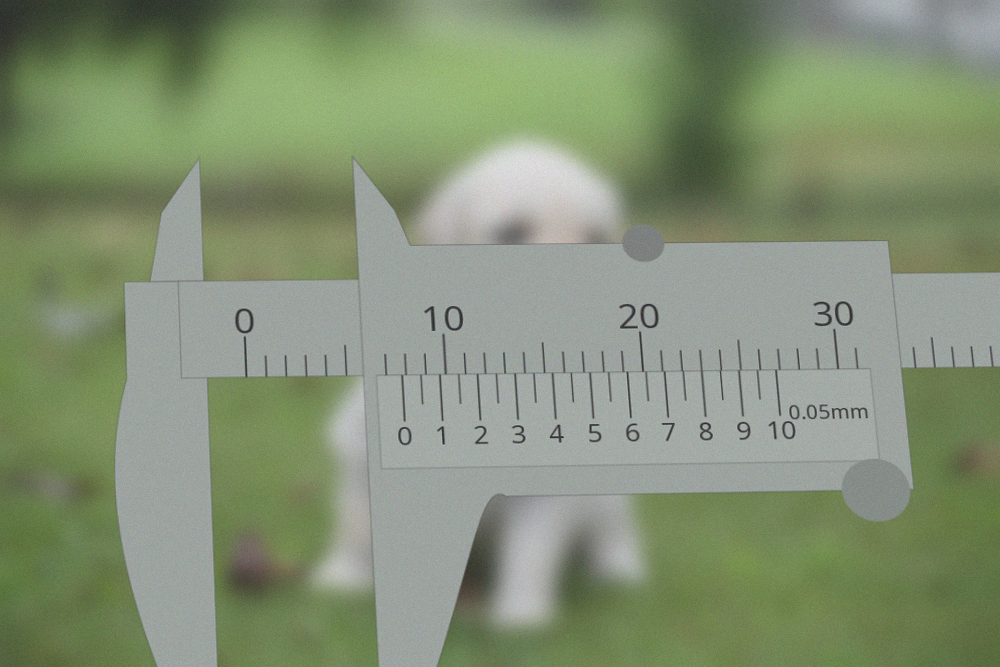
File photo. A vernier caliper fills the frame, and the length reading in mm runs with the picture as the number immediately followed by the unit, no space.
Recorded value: 7.8mm
